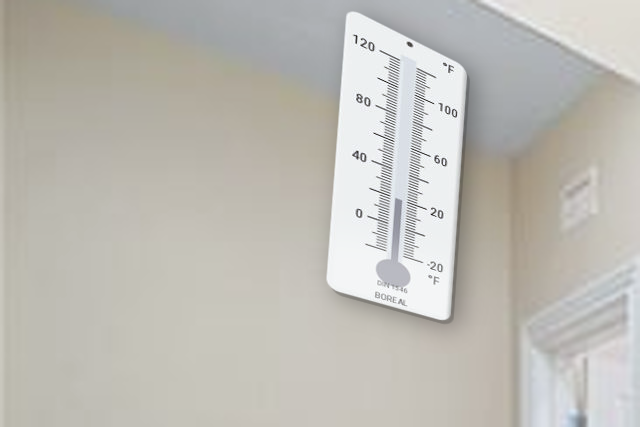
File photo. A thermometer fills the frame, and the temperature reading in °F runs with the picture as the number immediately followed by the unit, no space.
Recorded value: 20°F
